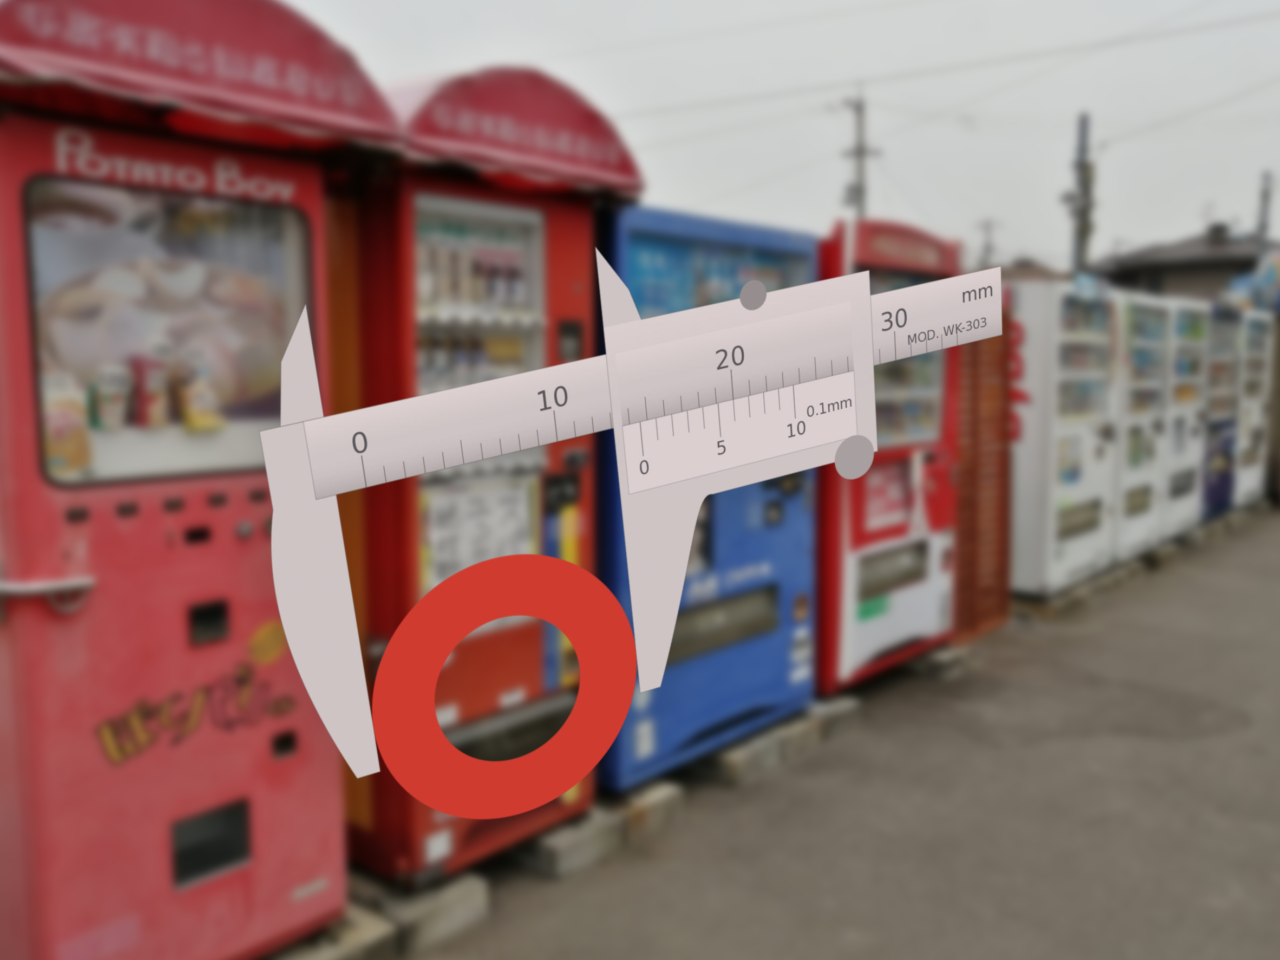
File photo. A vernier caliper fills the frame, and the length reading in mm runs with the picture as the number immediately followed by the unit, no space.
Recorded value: 14.6mm
